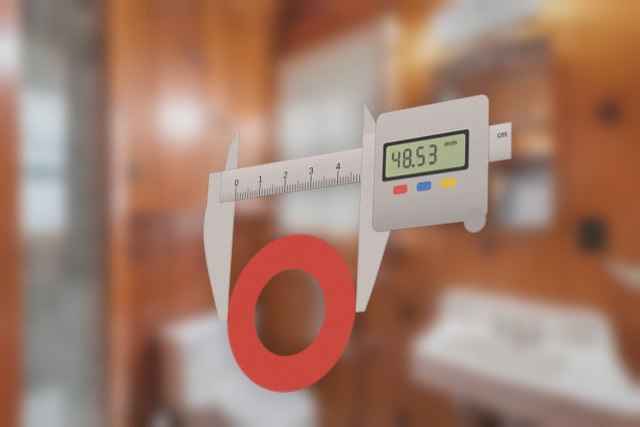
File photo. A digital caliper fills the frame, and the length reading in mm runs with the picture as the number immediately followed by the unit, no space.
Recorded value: 48.53mm
